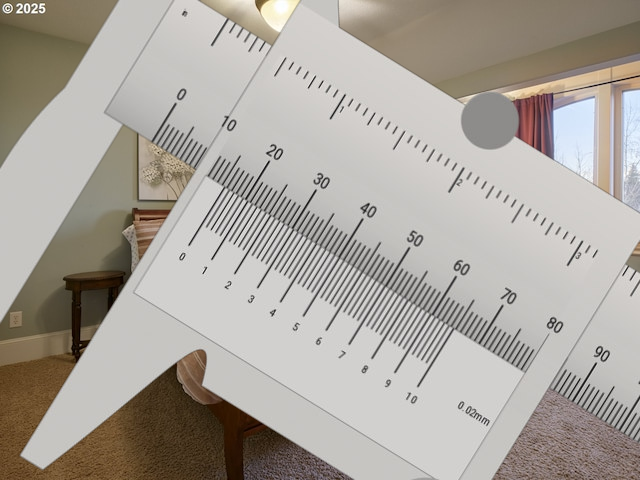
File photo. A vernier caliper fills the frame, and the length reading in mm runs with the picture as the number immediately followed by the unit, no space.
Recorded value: 15.6mm
